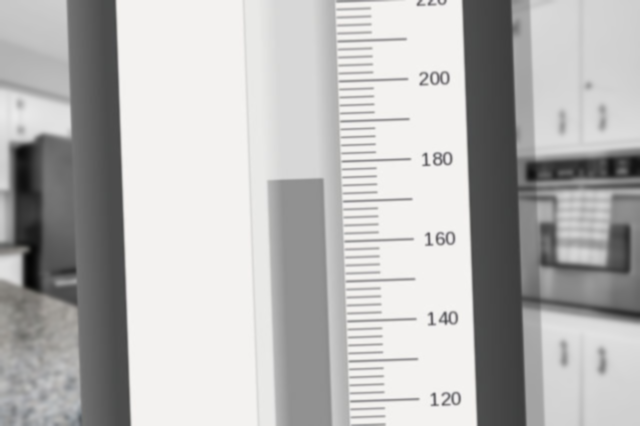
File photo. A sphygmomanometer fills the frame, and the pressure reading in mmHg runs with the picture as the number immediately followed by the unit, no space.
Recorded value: 176mmHg
